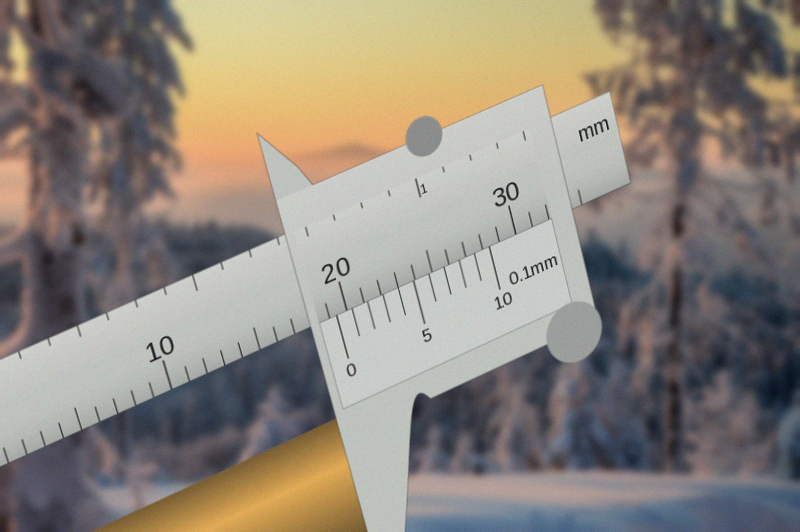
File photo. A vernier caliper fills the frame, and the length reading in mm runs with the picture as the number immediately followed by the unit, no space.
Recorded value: 19.4mm
